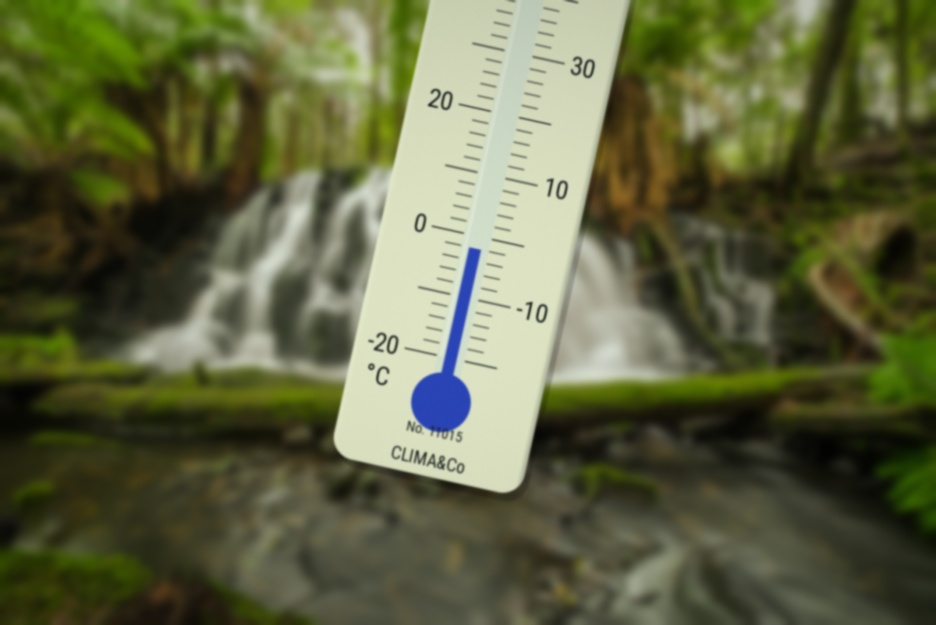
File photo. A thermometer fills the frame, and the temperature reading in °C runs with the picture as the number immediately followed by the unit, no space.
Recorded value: -2°C
